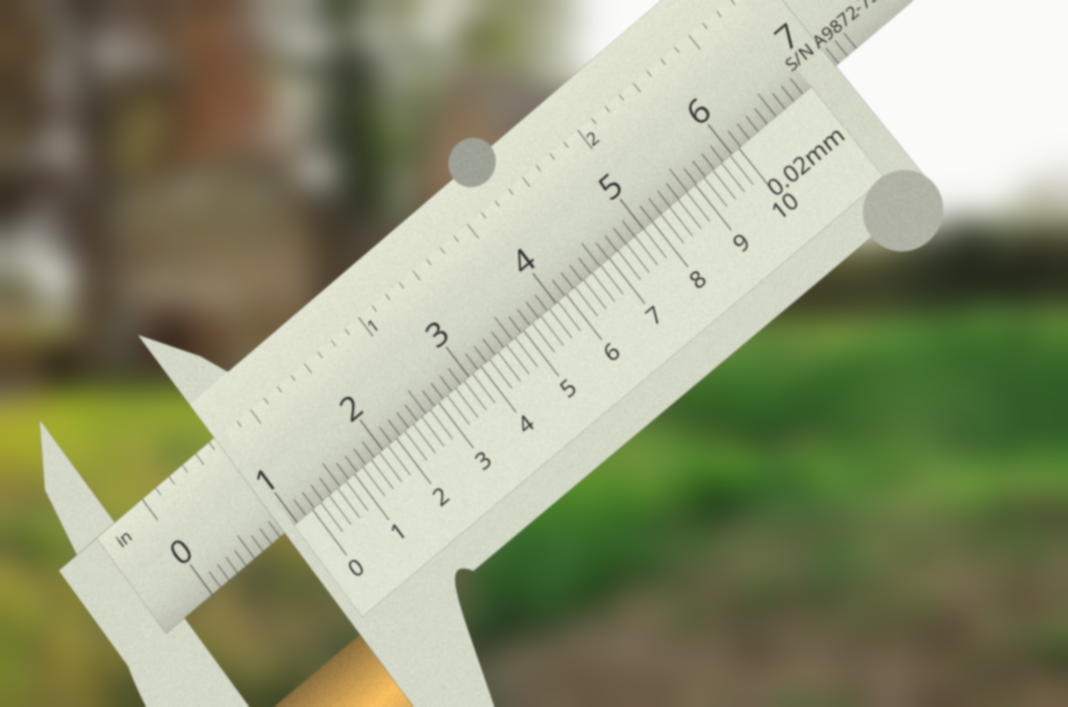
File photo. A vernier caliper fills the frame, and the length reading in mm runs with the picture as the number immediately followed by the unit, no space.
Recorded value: 11.8mm
